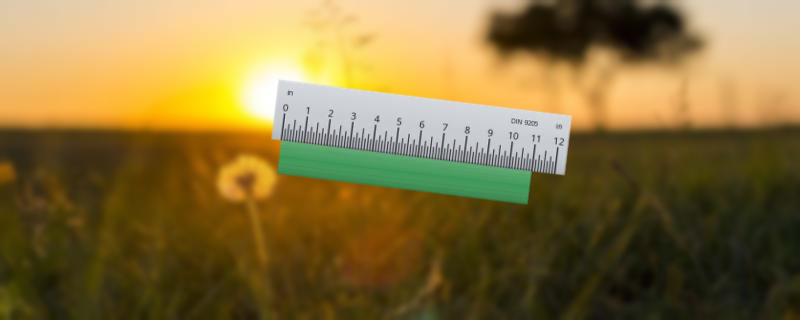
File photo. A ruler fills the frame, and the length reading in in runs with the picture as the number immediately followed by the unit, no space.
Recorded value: 11in
